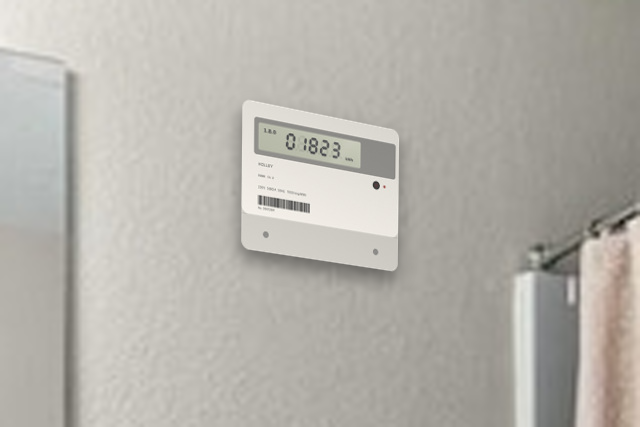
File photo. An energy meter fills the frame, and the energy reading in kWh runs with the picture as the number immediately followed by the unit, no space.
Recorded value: 1823kWh
